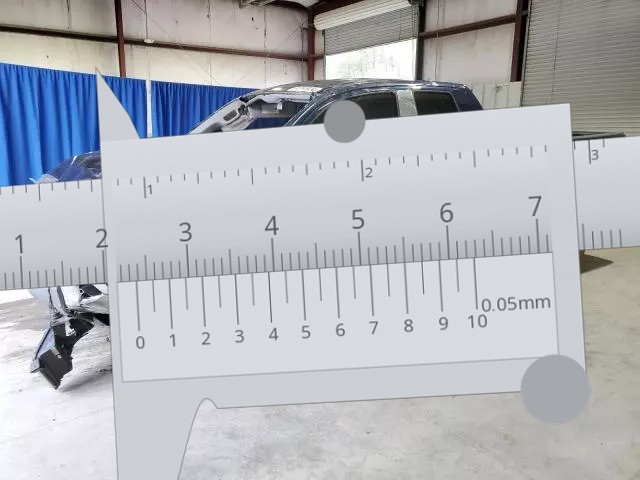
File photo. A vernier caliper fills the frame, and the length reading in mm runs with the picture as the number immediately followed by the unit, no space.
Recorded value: 23.8mm
